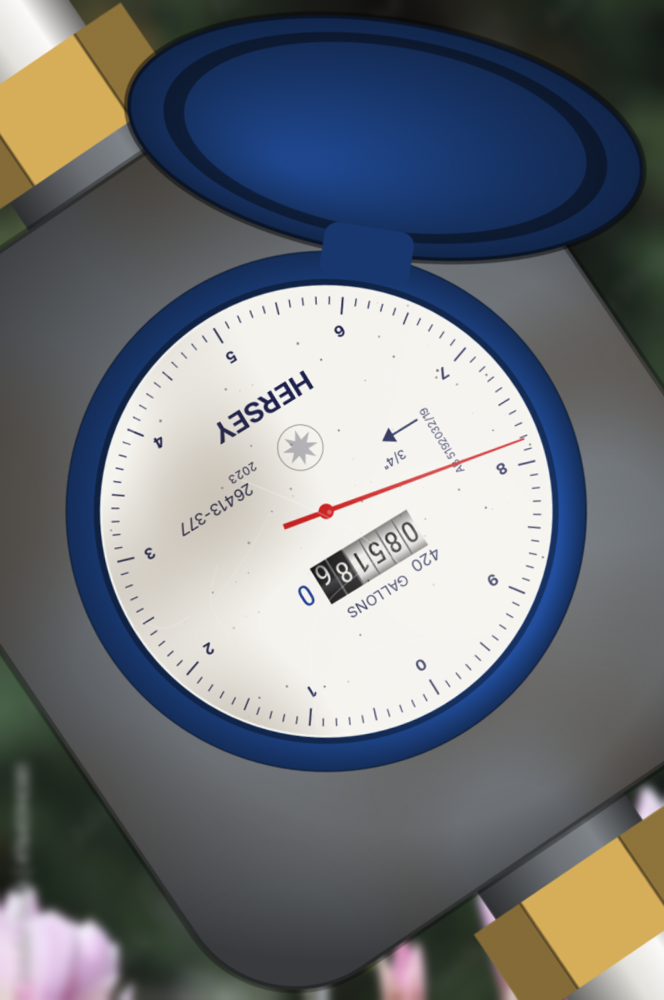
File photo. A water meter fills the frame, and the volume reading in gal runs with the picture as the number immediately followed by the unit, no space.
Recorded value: 851857.8gal
